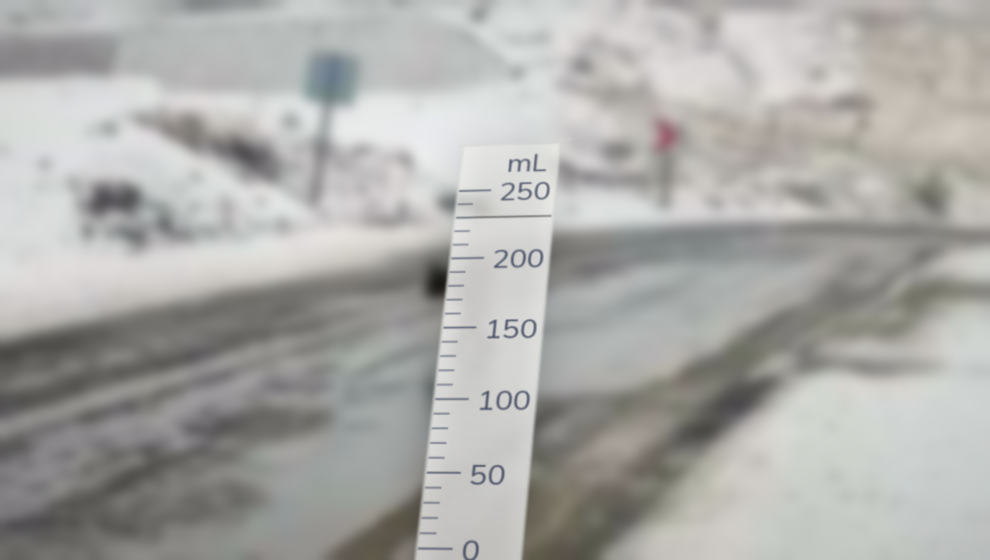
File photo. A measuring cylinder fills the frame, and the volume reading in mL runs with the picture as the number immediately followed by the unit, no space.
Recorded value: 230mL
